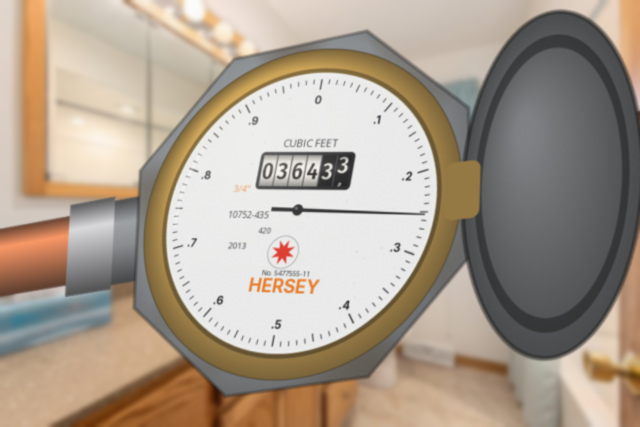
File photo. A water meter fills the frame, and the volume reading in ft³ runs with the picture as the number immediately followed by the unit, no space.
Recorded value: 36433.25ft³
